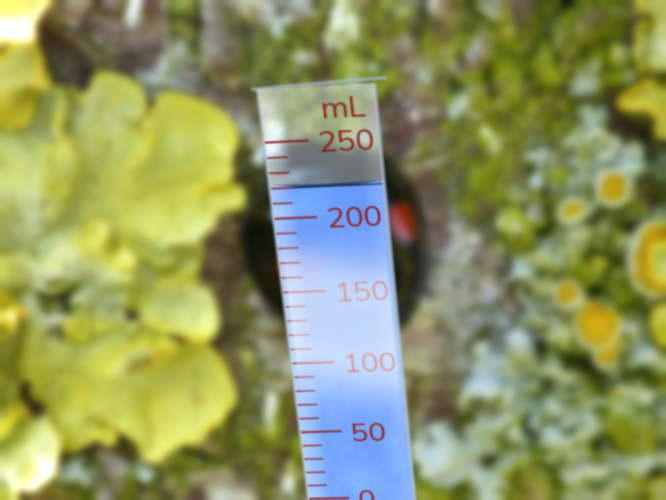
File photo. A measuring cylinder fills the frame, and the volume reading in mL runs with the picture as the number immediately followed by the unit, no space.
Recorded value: 220mL
